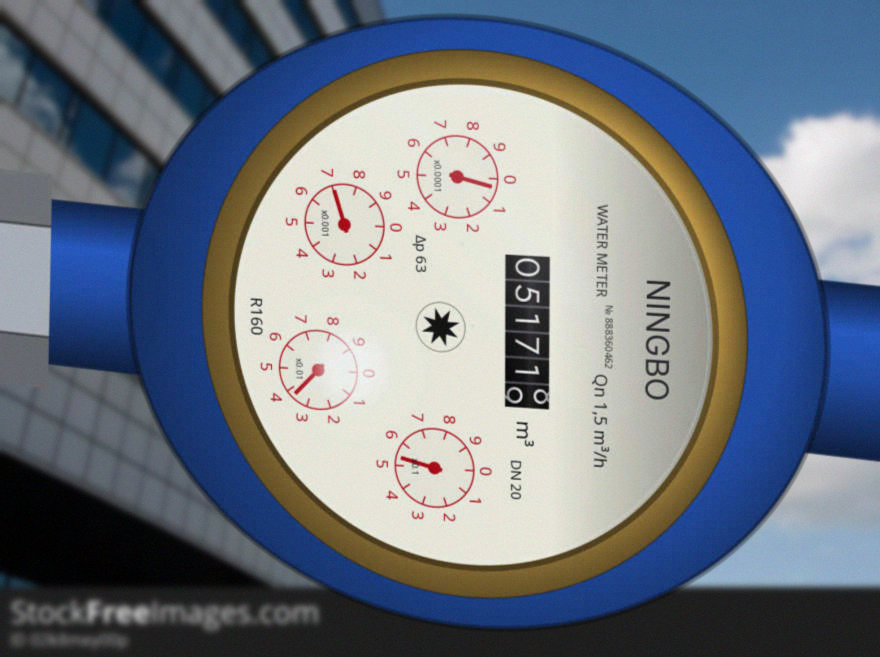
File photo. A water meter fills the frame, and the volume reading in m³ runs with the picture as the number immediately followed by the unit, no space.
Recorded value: 51718.5370m³
